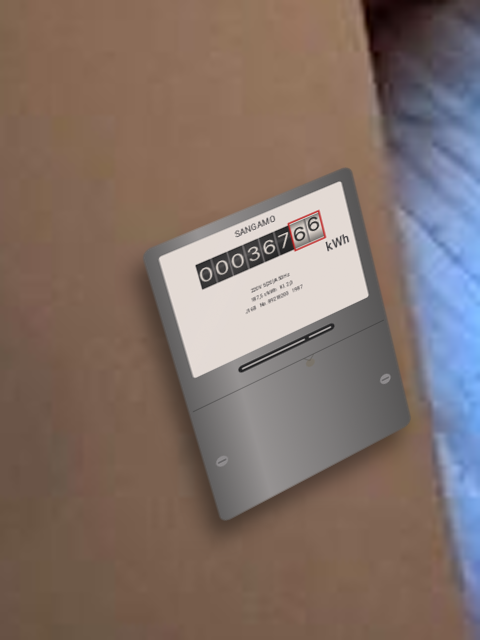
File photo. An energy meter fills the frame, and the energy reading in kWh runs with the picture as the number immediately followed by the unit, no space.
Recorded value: 367.66kWh
